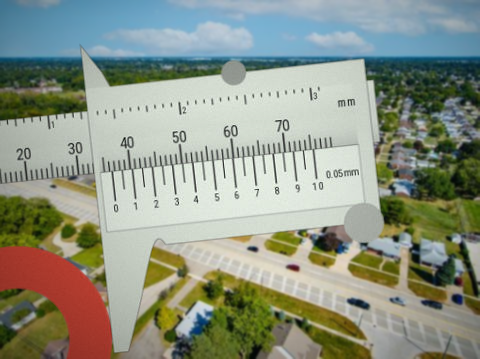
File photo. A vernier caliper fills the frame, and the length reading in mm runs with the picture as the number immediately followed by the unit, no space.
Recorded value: 36.5mm
